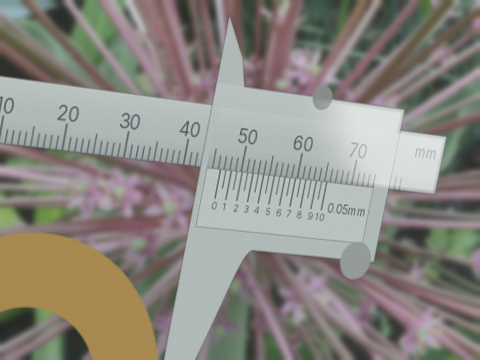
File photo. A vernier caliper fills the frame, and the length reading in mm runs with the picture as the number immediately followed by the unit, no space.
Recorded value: 46.4mm
